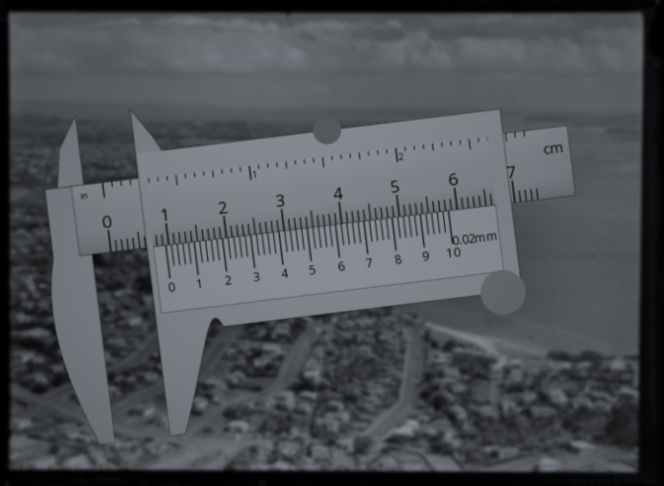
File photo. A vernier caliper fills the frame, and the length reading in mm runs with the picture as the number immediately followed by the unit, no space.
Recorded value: 9.5mm
